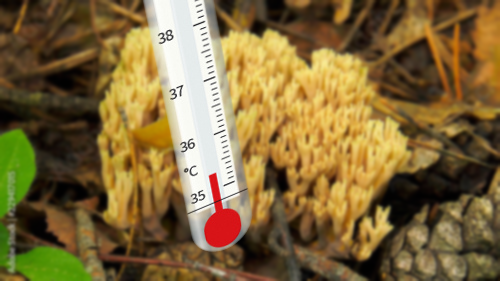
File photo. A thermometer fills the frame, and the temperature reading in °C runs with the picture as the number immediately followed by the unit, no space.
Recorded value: 35.3°C
